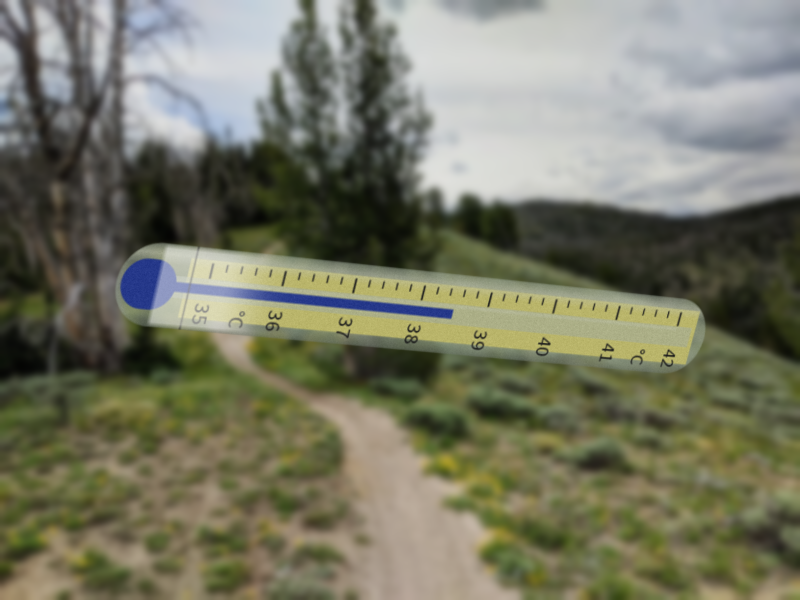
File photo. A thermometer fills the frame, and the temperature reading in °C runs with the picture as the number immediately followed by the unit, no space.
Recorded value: 38.5°C
